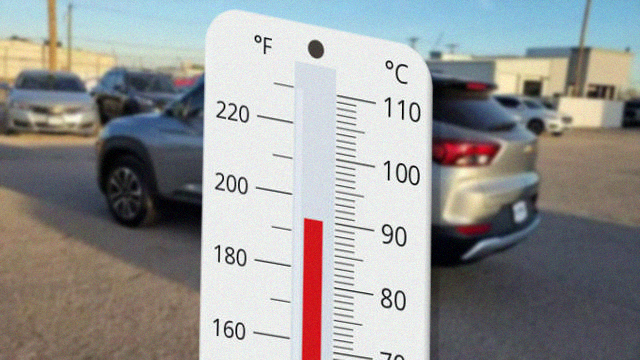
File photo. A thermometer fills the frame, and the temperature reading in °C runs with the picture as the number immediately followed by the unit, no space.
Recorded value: 90°C
